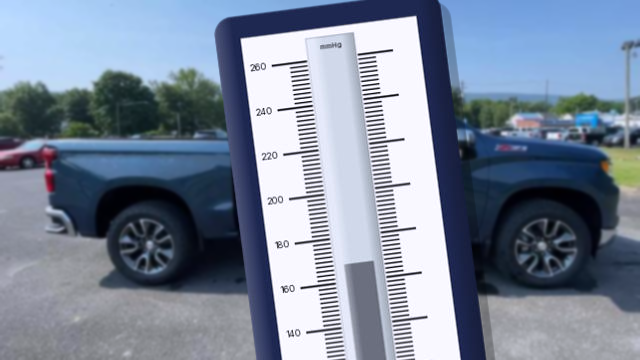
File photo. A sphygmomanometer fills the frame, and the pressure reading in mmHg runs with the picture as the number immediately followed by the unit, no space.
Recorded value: 168mmHg
